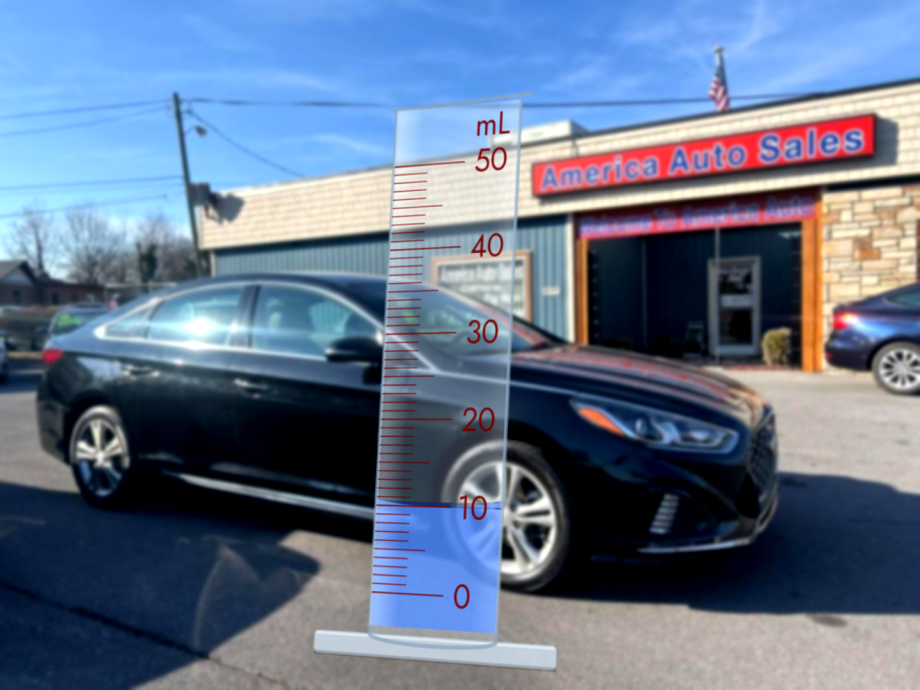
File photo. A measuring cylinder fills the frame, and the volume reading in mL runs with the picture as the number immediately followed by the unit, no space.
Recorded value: 10mL
